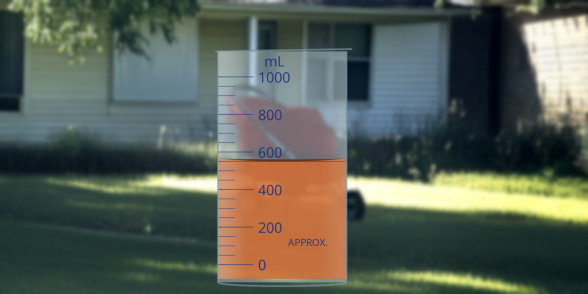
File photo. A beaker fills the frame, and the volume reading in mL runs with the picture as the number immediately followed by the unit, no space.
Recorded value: 550mL
